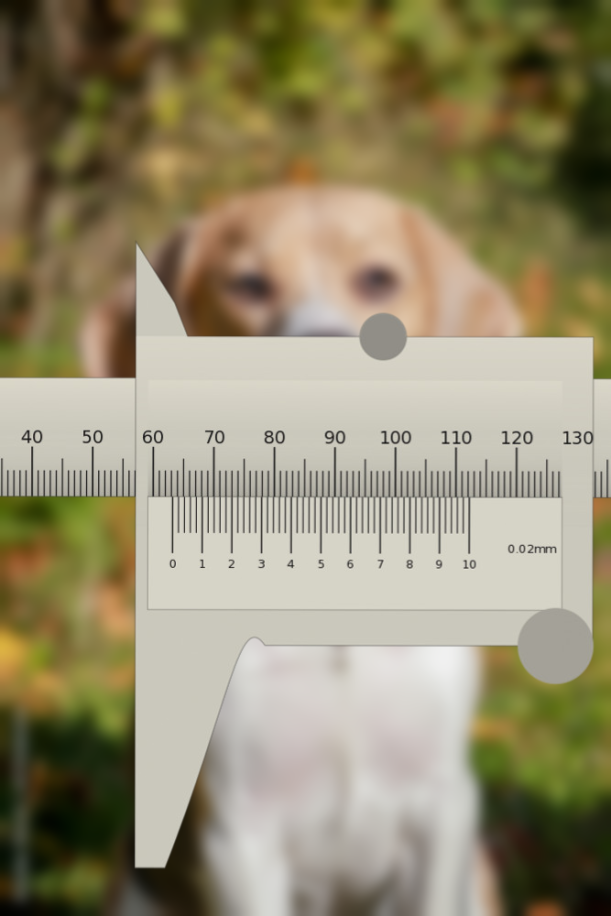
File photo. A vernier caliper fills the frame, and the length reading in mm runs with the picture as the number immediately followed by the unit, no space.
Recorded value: 63.2mm
